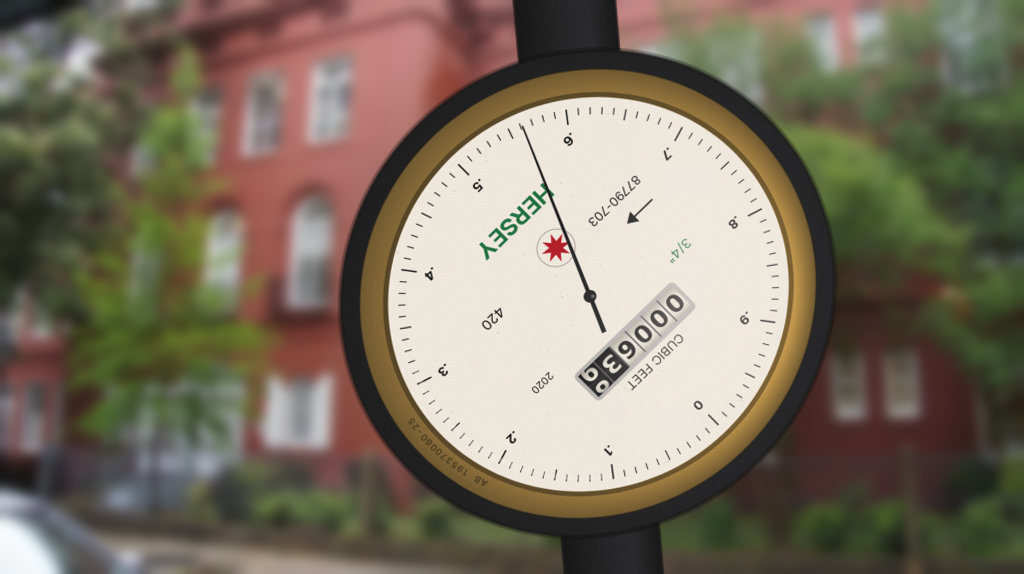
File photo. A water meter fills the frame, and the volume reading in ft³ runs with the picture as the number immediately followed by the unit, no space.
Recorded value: 638.56ft³
